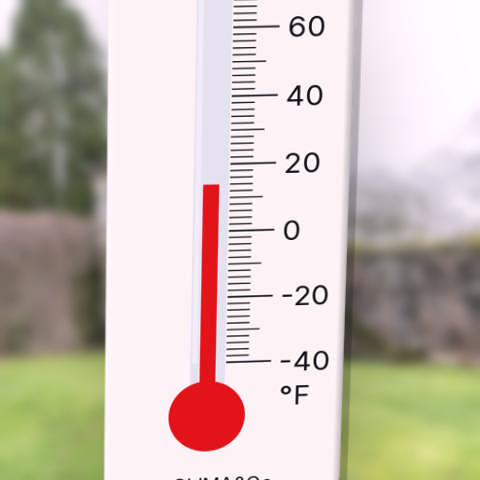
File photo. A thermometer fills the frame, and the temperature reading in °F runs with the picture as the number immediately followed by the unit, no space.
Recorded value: 14°F
